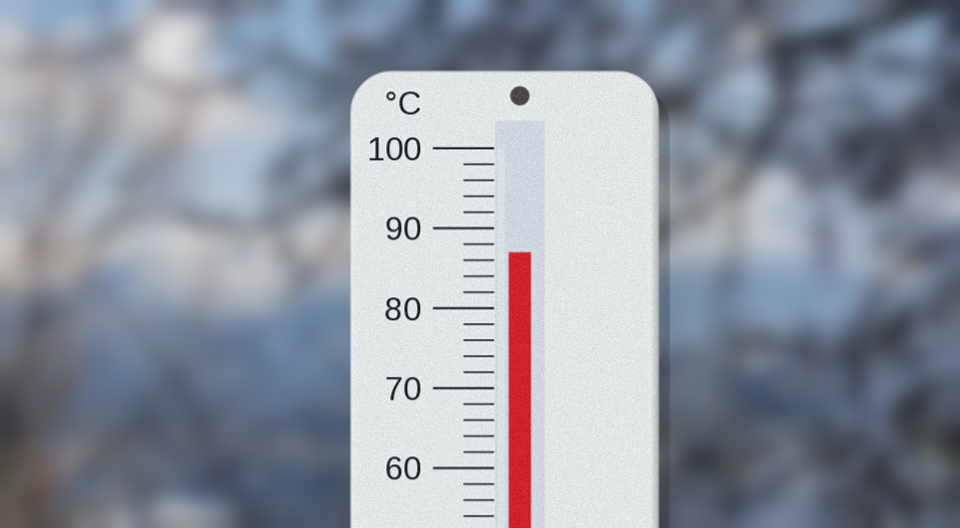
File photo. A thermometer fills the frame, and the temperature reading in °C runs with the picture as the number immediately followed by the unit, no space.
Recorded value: 87°C
